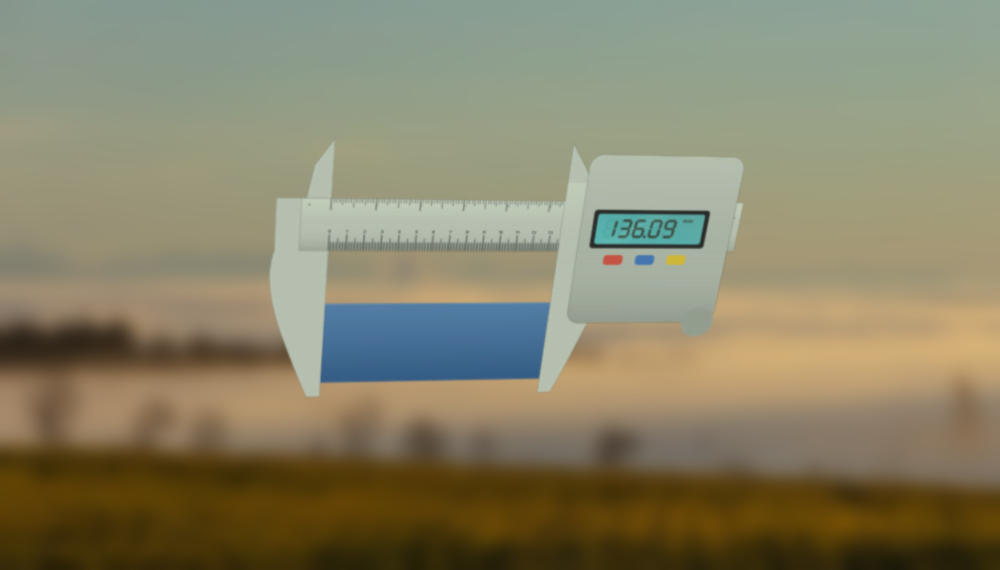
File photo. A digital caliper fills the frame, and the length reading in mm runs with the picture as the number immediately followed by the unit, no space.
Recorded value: 136.09mm
